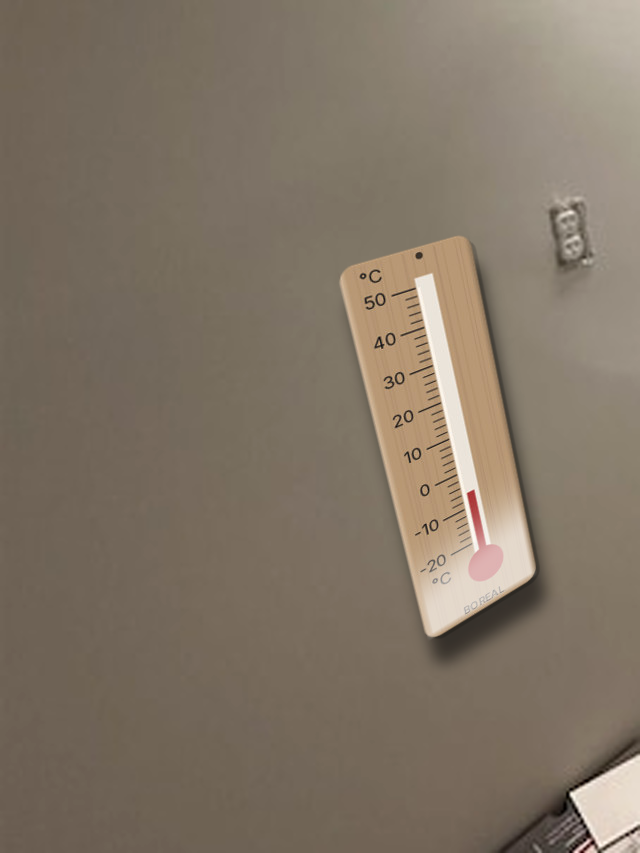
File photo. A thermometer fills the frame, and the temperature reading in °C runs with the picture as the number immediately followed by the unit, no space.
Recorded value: -6°C
